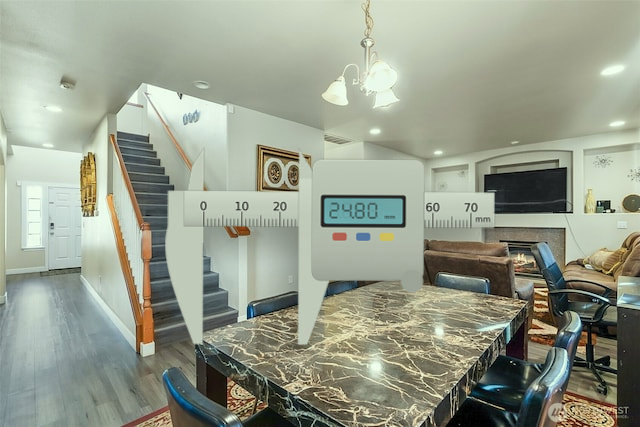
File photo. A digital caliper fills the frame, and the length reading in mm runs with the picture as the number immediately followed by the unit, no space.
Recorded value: 24.80mm
